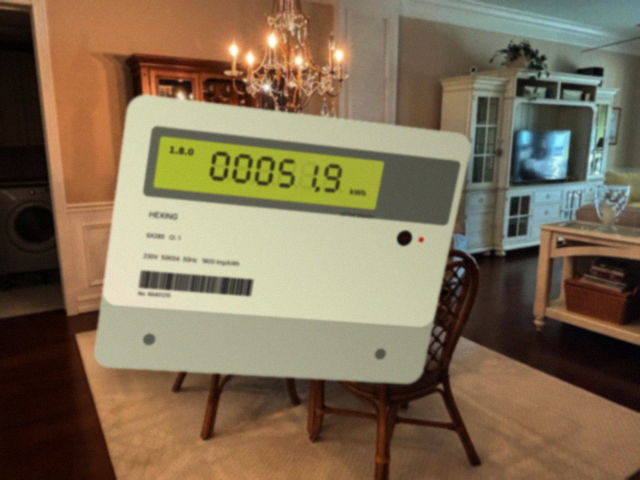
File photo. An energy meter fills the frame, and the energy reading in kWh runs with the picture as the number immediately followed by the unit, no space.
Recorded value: 51.9kWh
